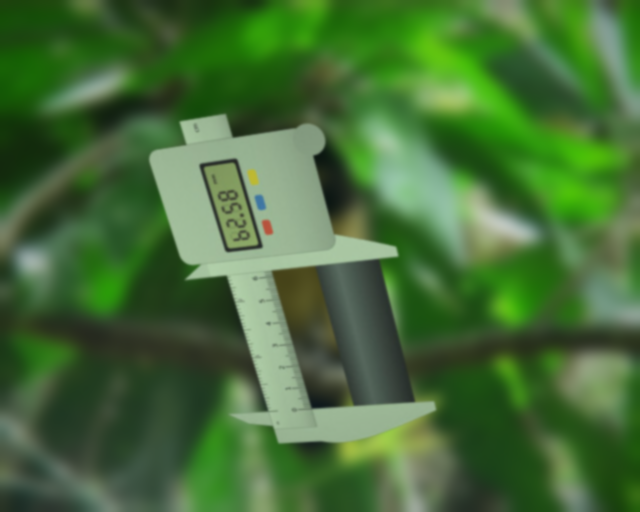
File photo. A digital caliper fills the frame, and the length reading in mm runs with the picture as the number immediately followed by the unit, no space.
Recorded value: 62.58mm
